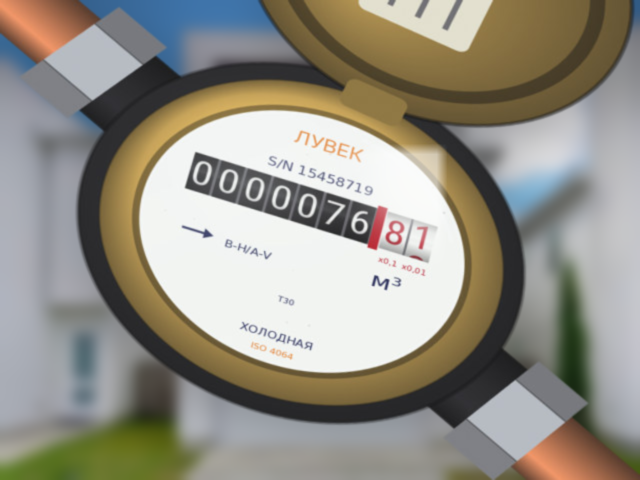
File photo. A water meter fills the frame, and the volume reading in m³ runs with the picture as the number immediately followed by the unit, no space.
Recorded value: 76.81m³
